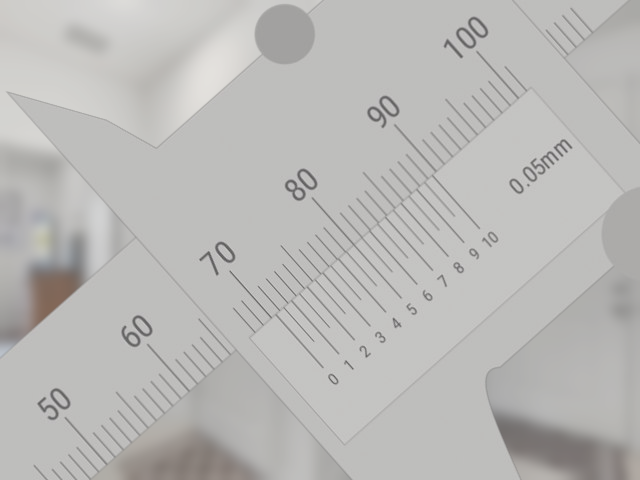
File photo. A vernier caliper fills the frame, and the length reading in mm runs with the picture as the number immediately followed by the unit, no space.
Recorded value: 70.5mm
